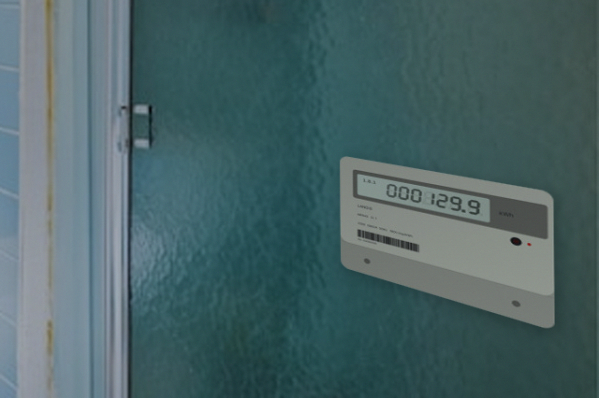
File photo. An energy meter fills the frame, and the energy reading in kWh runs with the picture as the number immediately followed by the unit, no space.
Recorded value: 129.9kWh
